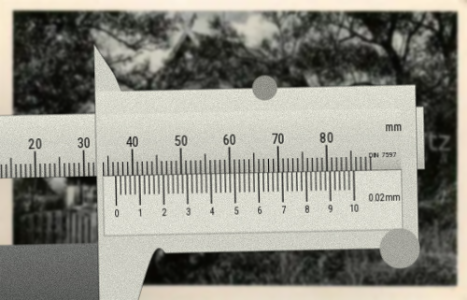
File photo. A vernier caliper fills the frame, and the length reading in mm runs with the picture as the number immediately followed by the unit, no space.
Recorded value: 36.5mm
